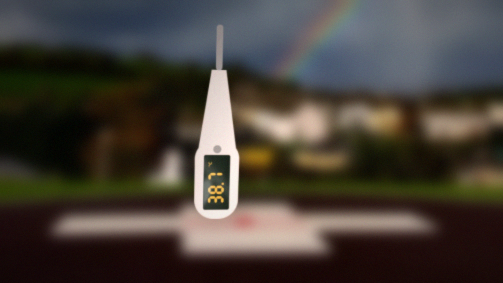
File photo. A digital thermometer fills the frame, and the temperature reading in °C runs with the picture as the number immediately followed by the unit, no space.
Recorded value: 38.7°C
